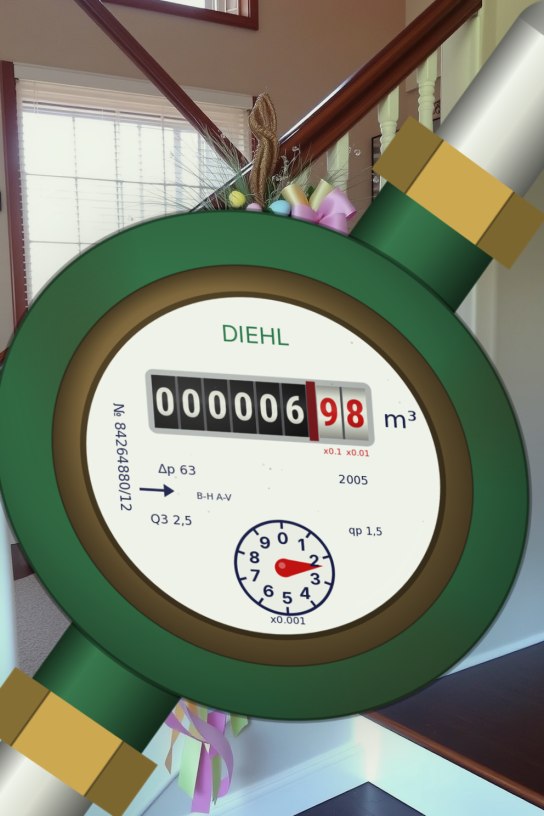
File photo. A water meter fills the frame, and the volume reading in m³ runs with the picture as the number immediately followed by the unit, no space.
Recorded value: 6.982m³
